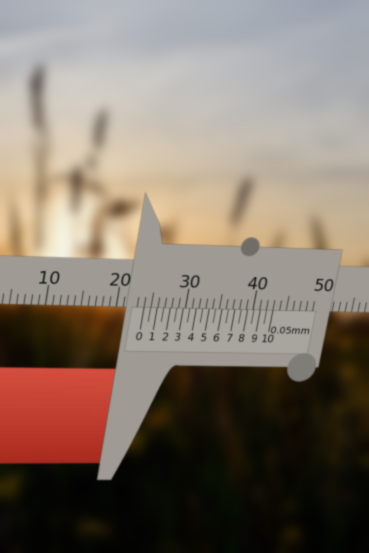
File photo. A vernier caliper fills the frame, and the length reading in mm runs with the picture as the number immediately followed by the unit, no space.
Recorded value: 24.0mm
